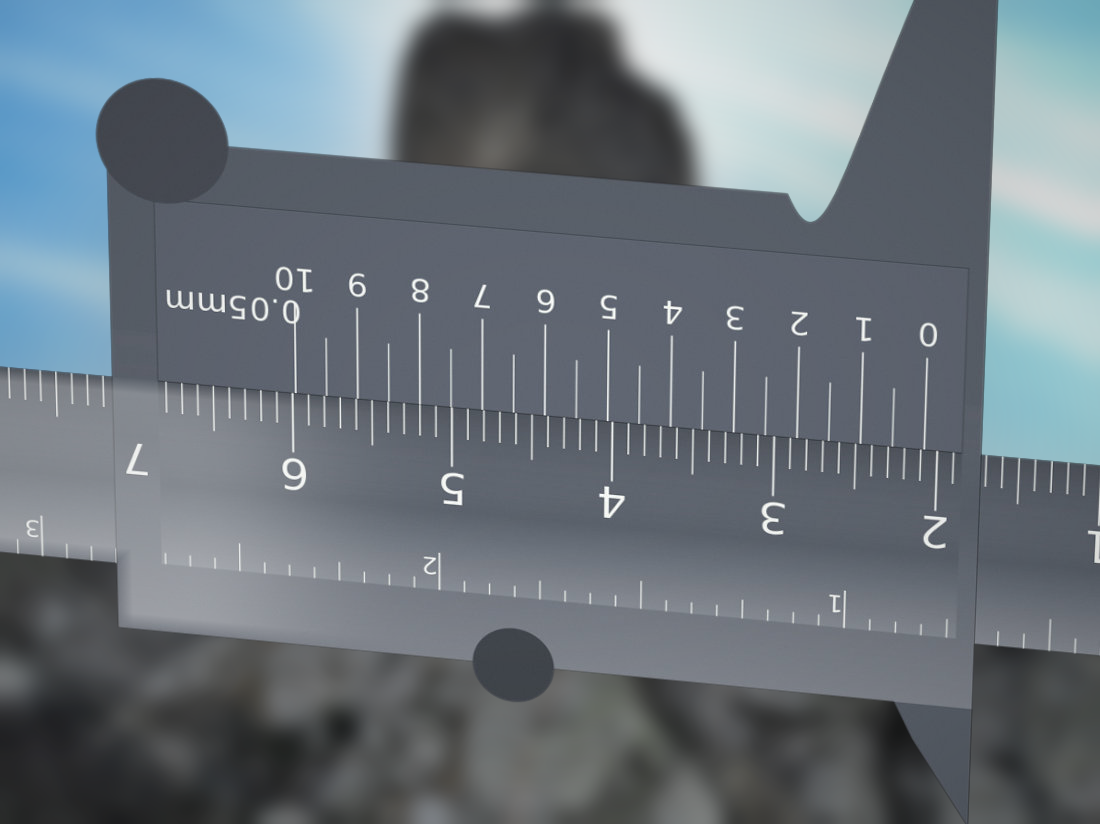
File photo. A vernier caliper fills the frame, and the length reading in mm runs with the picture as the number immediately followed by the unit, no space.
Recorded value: 20.8mm
